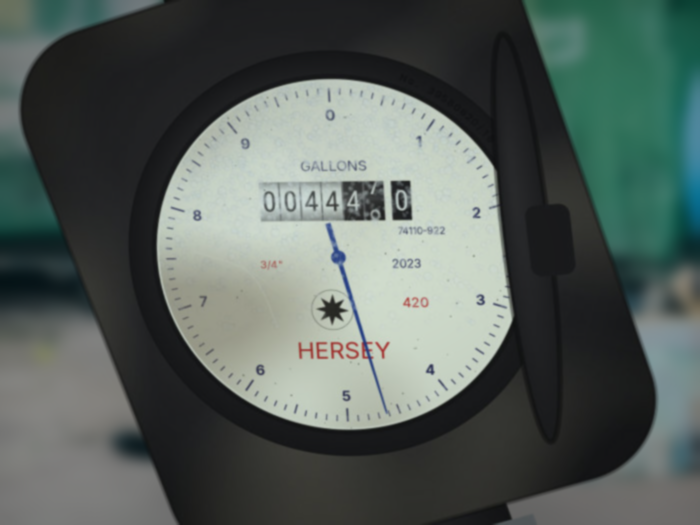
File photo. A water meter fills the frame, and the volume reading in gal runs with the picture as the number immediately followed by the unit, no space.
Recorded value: 44474.6gal
